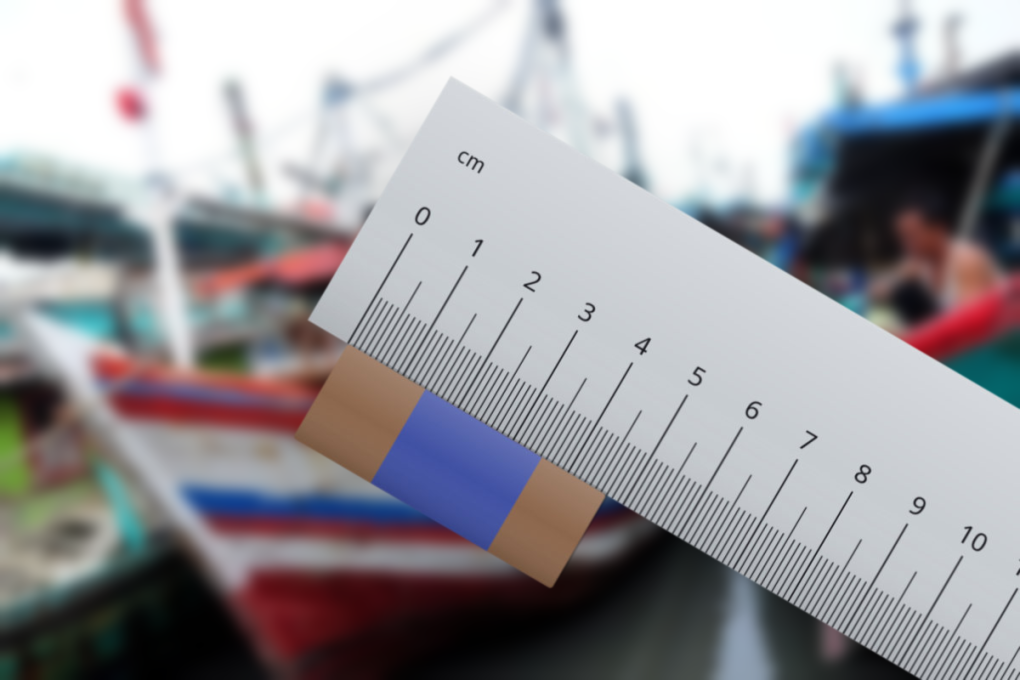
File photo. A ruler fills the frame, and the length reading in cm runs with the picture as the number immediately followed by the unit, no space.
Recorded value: 4.7cm
